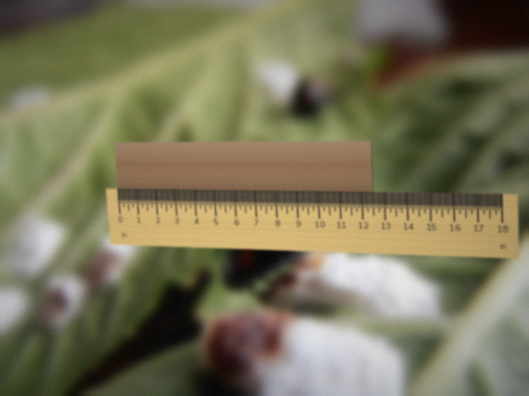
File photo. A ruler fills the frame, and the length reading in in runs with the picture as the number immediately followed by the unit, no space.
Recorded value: 12.5in
